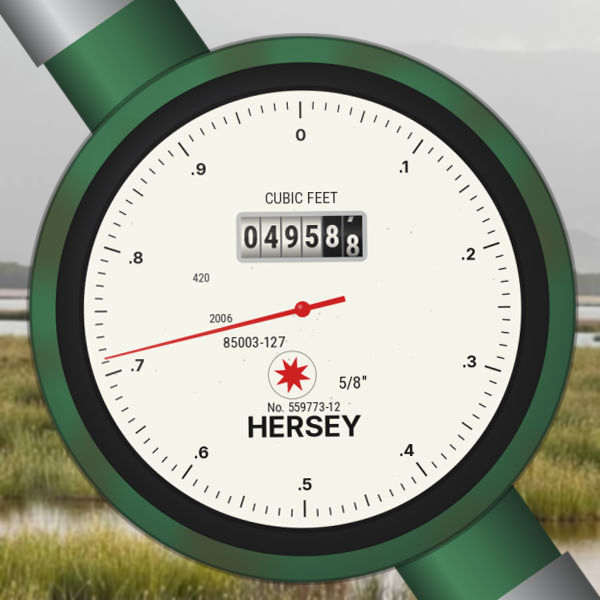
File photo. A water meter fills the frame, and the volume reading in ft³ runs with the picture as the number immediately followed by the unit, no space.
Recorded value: 49587.71ft³
